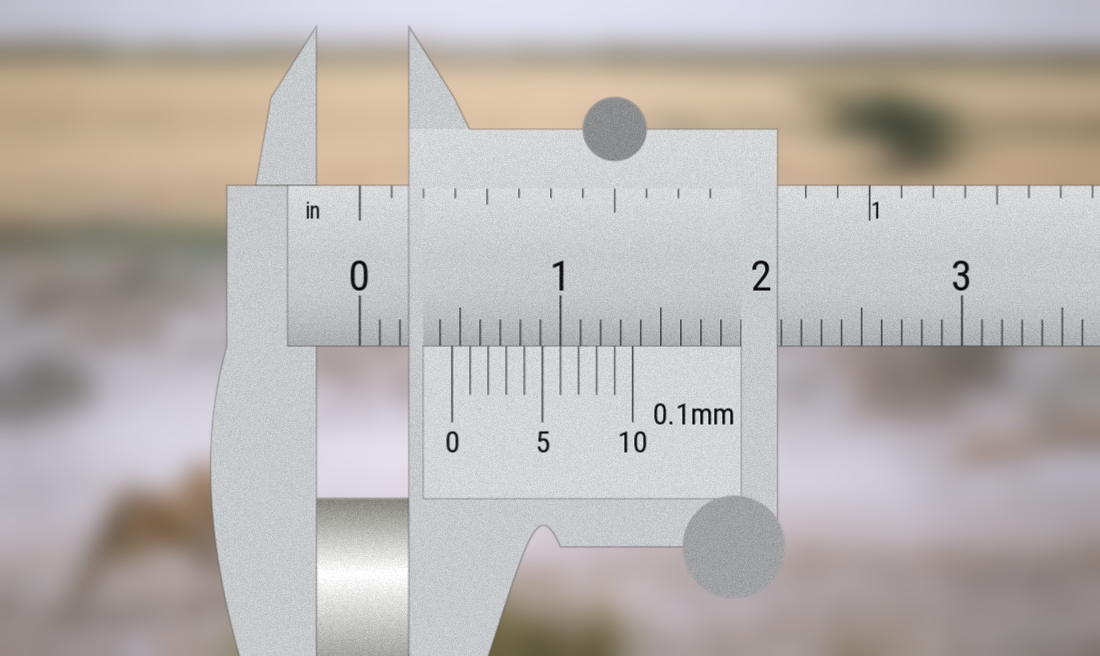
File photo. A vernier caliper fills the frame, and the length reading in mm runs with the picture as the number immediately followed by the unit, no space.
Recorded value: 4.6mm
